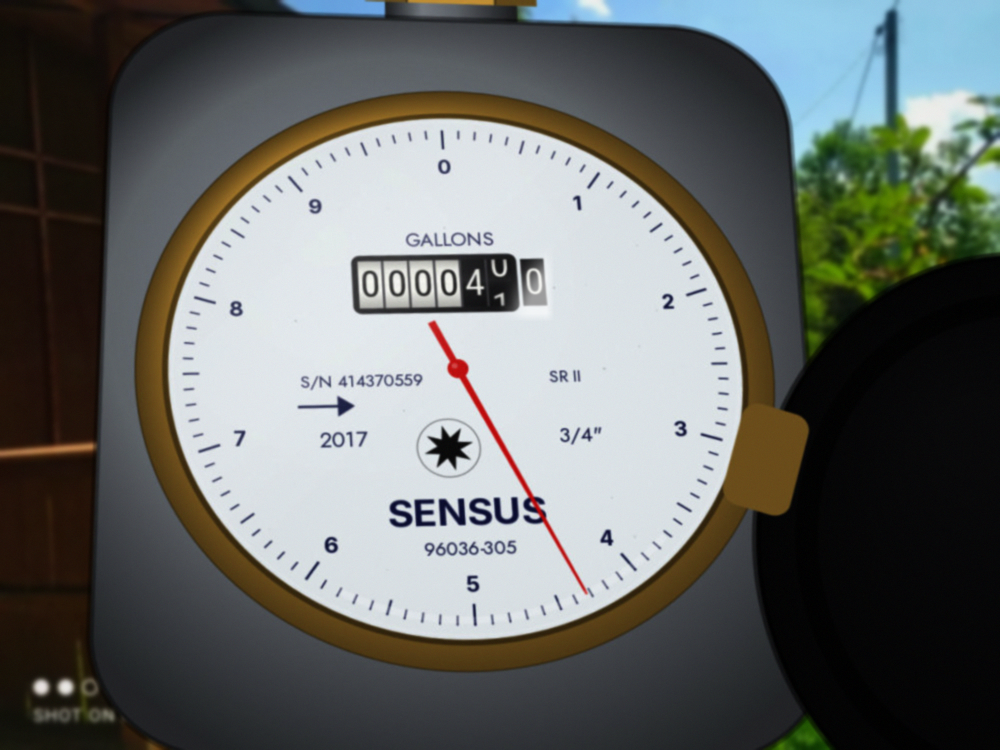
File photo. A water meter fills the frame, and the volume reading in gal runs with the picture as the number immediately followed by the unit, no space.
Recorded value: 404.3gal
